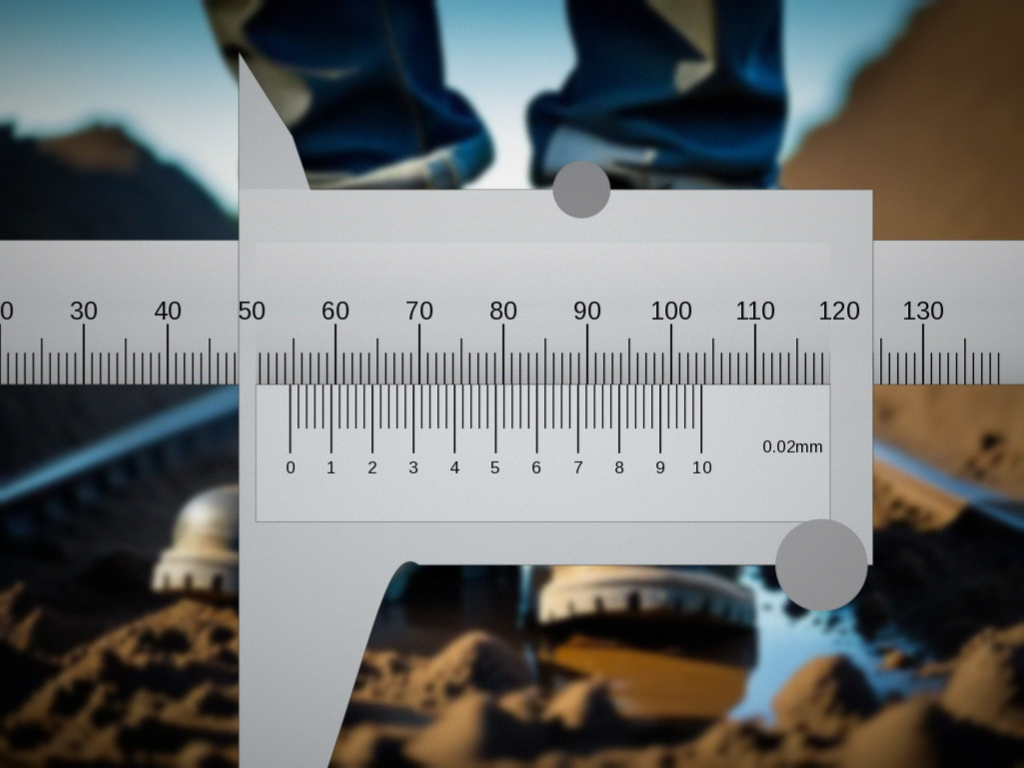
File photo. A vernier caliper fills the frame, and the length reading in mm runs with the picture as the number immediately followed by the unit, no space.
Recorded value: 54.6mm
